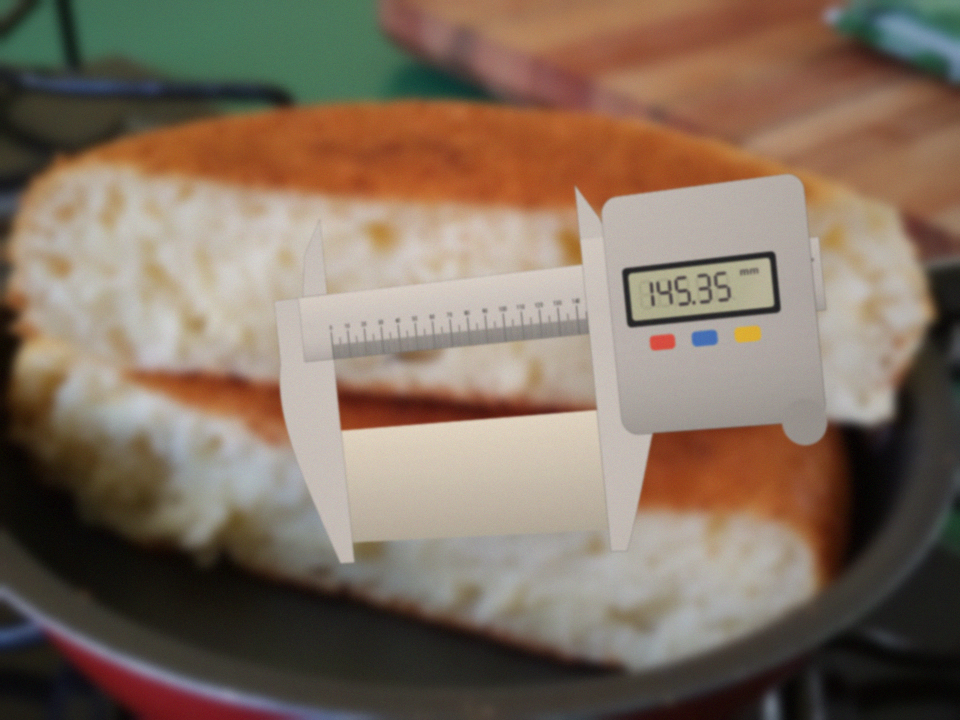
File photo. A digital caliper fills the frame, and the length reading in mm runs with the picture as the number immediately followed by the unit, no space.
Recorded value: 145.35mm
